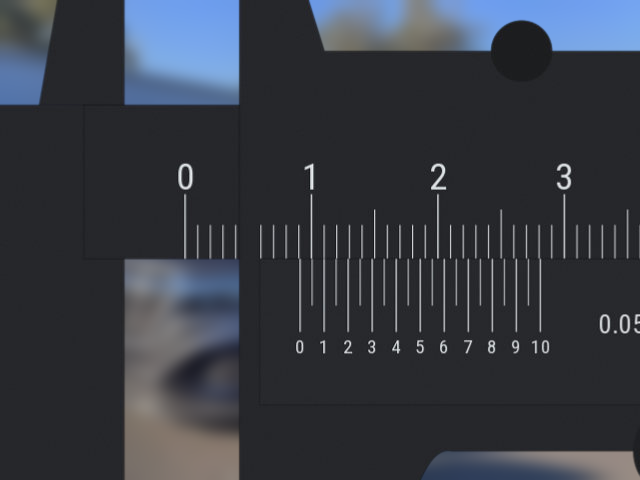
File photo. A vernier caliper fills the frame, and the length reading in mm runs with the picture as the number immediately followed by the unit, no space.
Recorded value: 9.1mm
